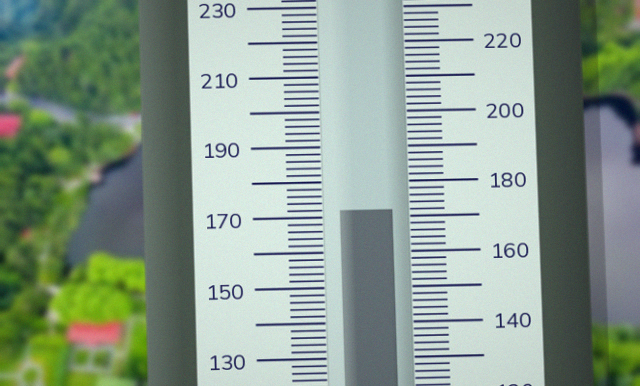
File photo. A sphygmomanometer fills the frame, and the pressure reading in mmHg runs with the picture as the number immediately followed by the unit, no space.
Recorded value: 172mmHg
